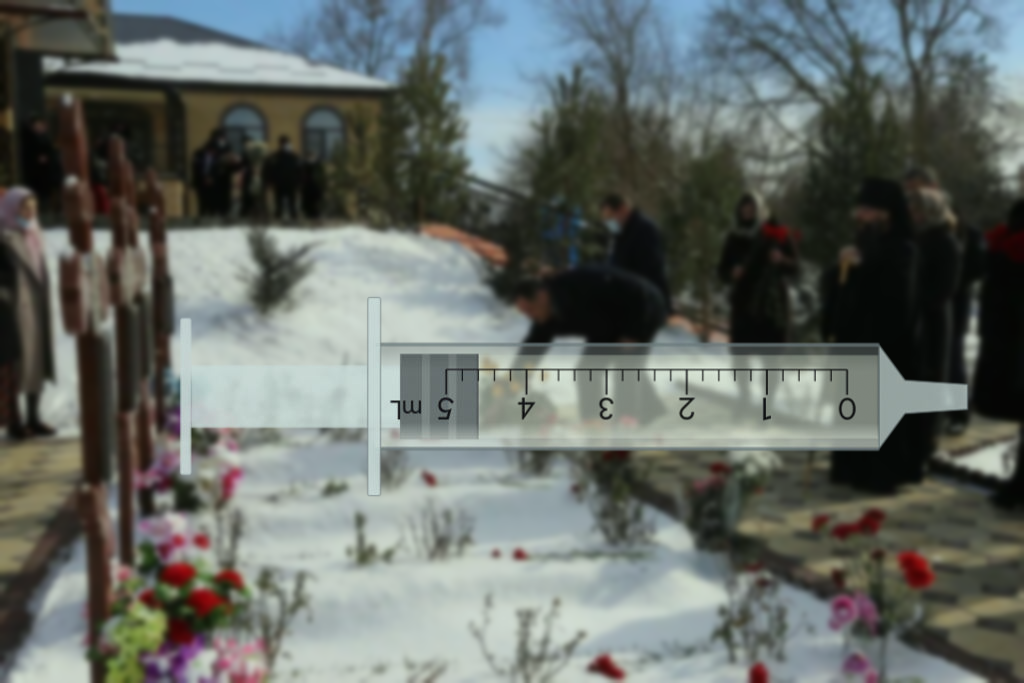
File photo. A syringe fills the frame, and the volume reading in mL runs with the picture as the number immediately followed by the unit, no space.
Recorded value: 4.6mL
